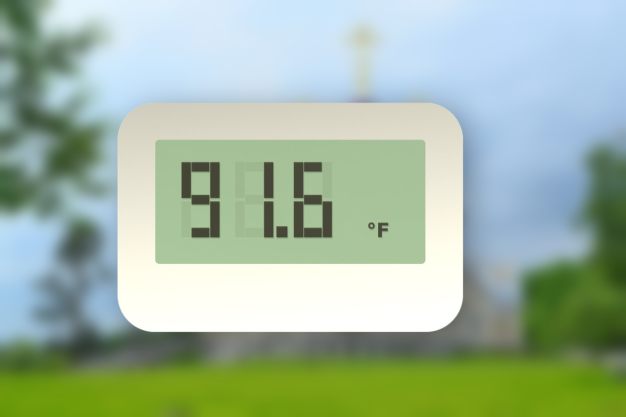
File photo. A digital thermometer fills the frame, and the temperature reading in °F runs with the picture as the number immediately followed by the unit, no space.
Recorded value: 91.6°F
